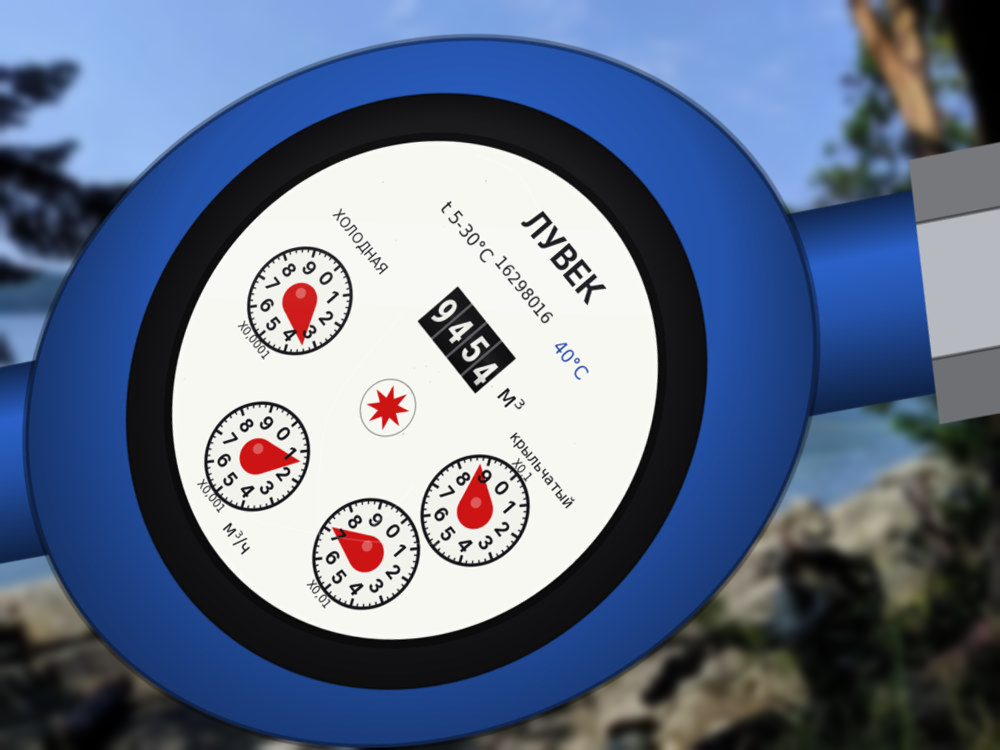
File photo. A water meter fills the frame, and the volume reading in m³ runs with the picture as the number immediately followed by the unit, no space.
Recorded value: 9453.8713m³
